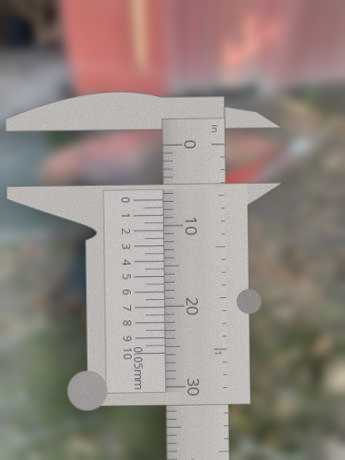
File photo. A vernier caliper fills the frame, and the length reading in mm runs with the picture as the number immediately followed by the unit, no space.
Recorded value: 6.8mm
